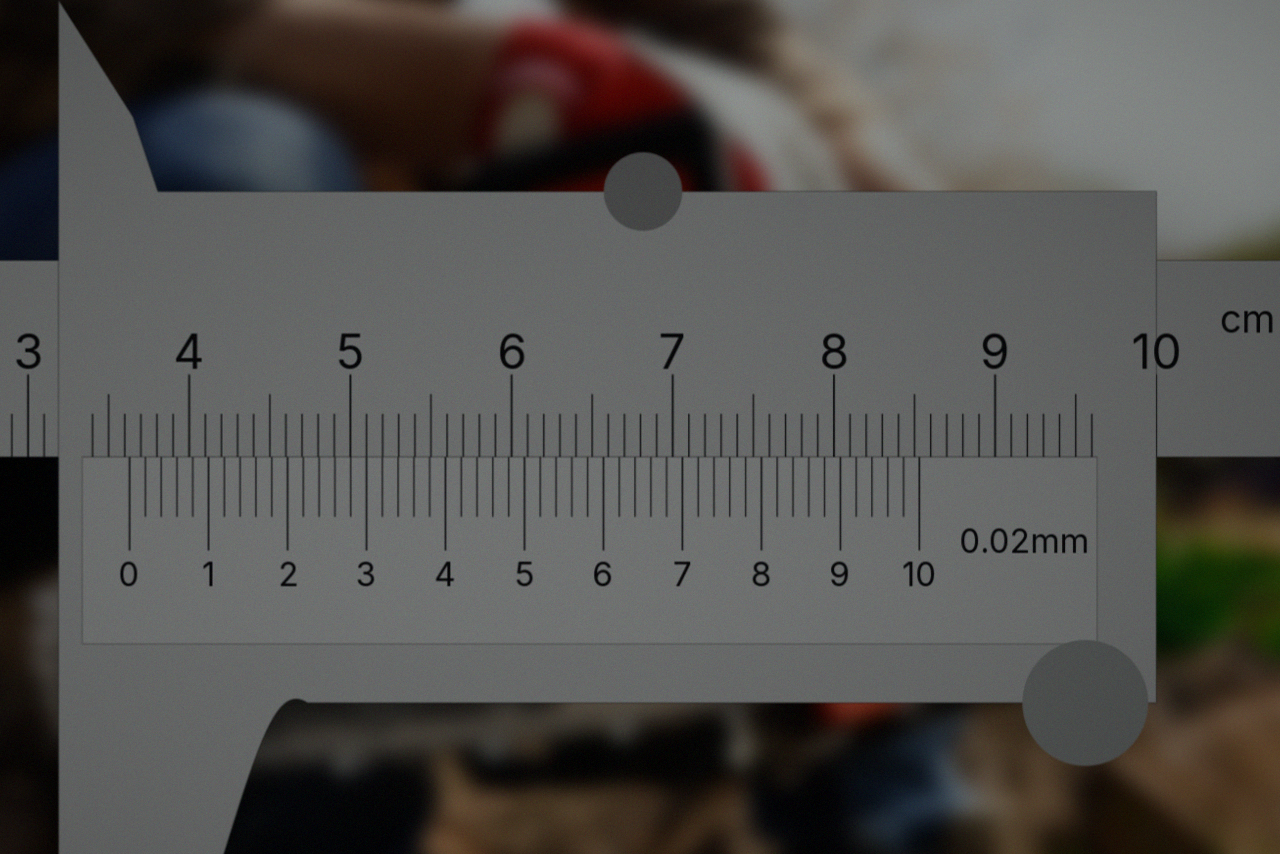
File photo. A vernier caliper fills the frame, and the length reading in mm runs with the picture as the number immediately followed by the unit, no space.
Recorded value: 36.3mm
